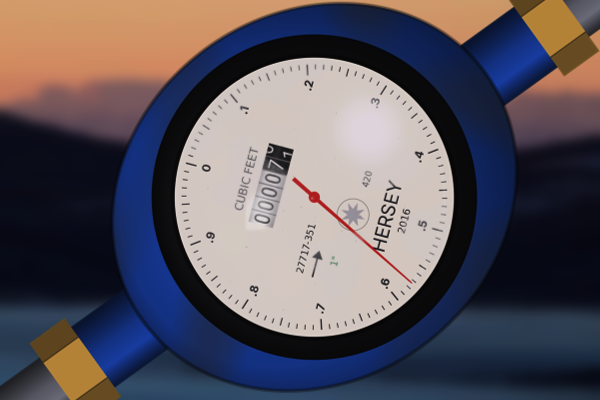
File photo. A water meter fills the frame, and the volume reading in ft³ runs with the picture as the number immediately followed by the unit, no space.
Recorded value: 70.57ft³
